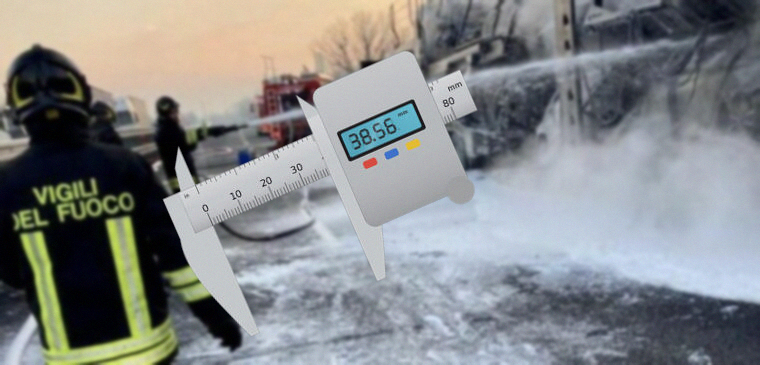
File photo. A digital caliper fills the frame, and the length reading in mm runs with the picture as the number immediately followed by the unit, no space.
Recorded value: 38.56mm
